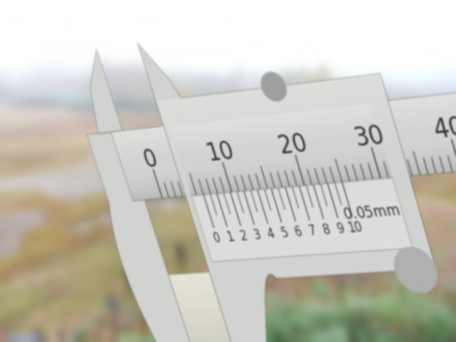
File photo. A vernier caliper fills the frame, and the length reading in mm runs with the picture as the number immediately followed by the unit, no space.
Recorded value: 6.0mm
